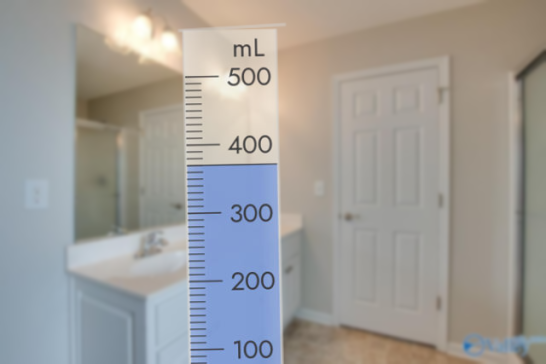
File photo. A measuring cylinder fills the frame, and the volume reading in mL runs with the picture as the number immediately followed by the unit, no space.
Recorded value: 370mL
